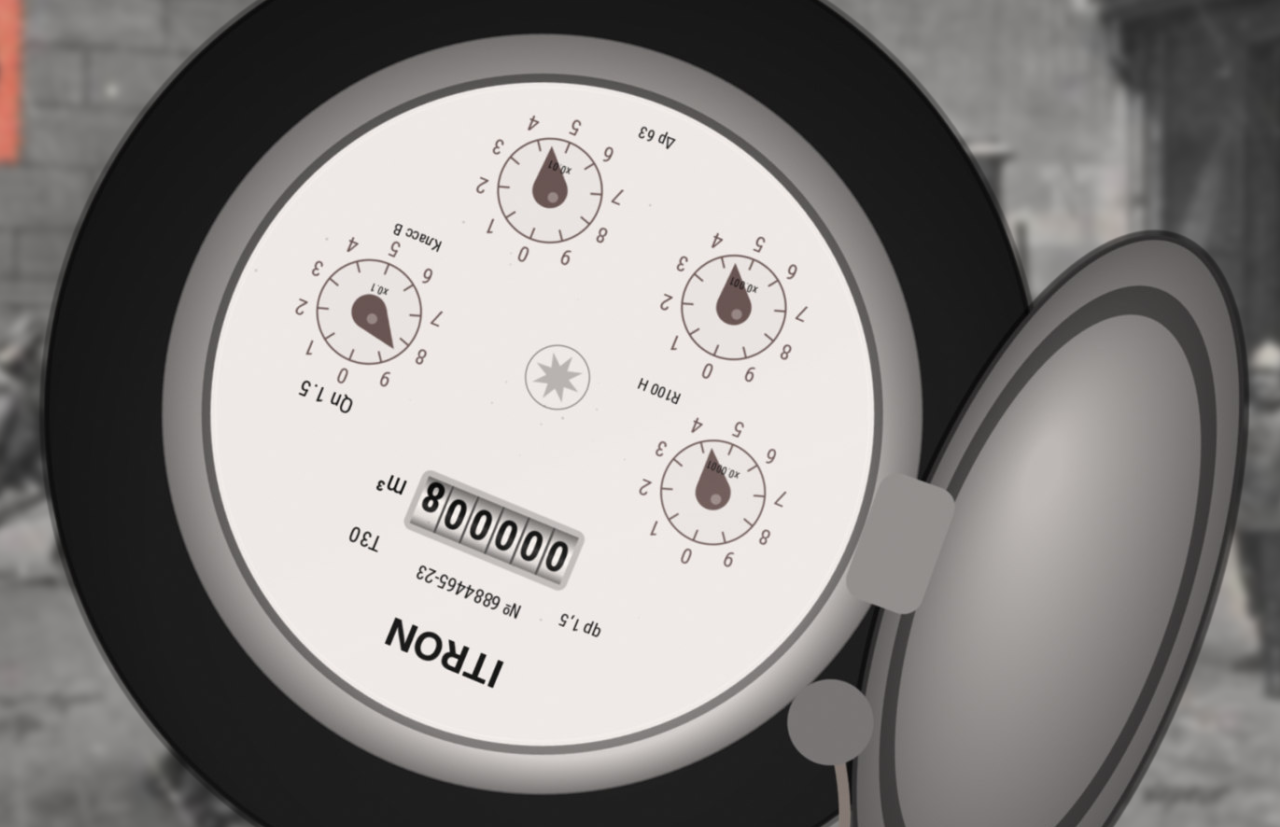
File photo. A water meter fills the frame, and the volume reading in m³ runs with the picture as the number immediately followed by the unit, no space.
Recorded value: 7.8444m³
